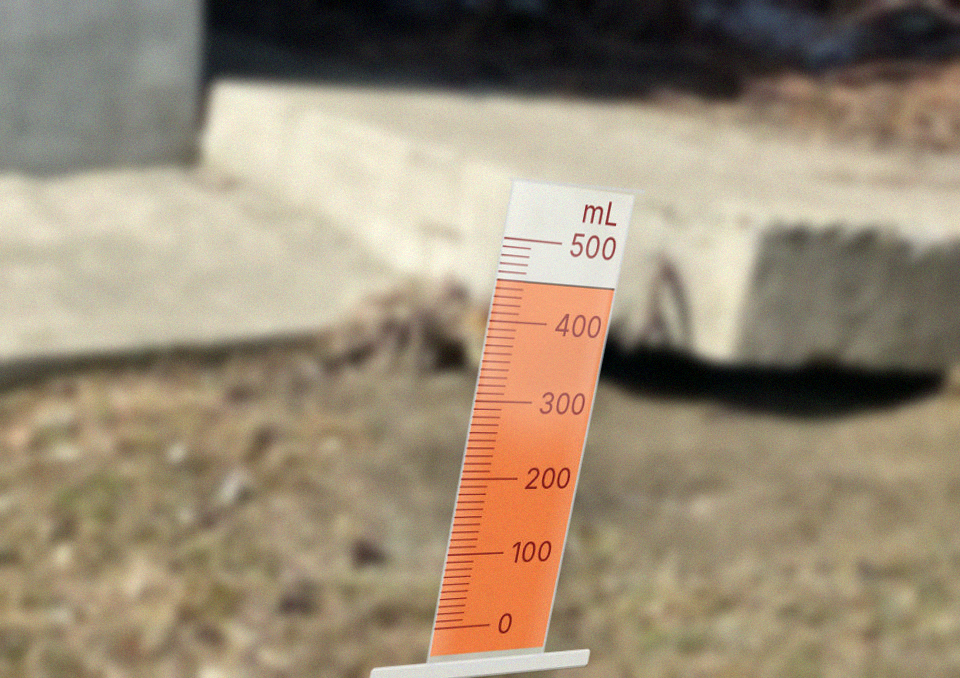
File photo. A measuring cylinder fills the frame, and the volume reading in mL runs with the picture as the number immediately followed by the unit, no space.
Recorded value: 450mL
